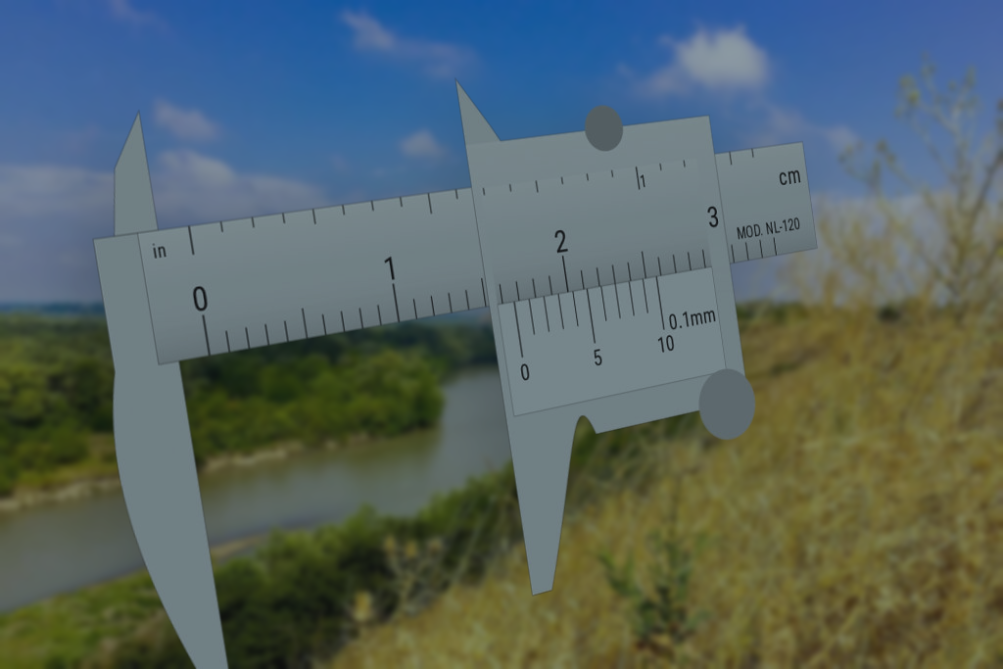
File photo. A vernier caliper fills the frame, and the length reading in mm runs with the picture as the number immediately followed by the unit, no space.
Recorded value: 16.7mm
